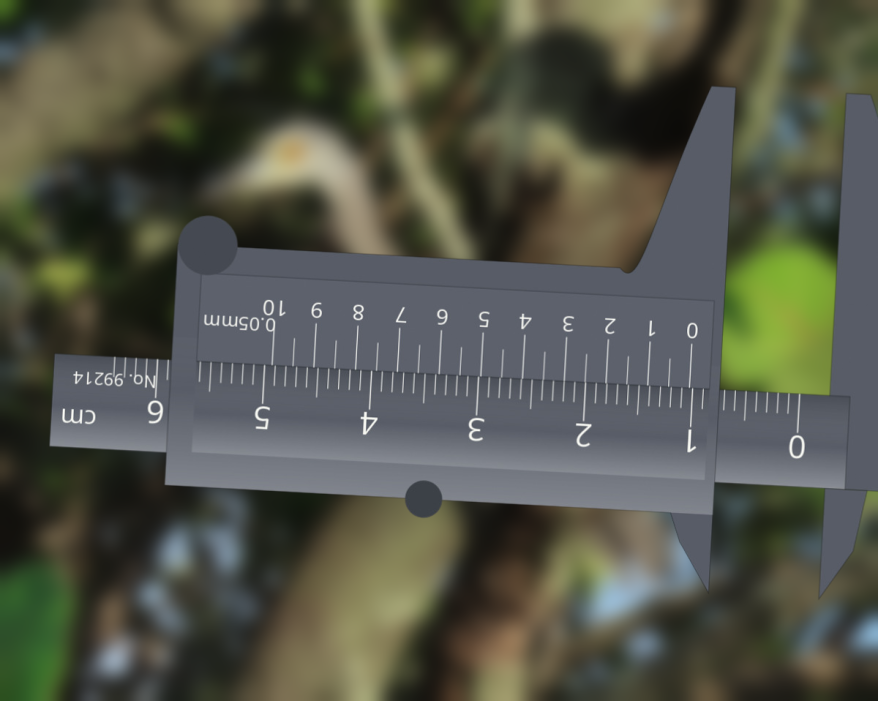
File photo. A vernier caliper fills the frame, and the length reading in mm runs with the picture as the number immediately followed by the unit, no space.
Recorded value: 10.3mm
